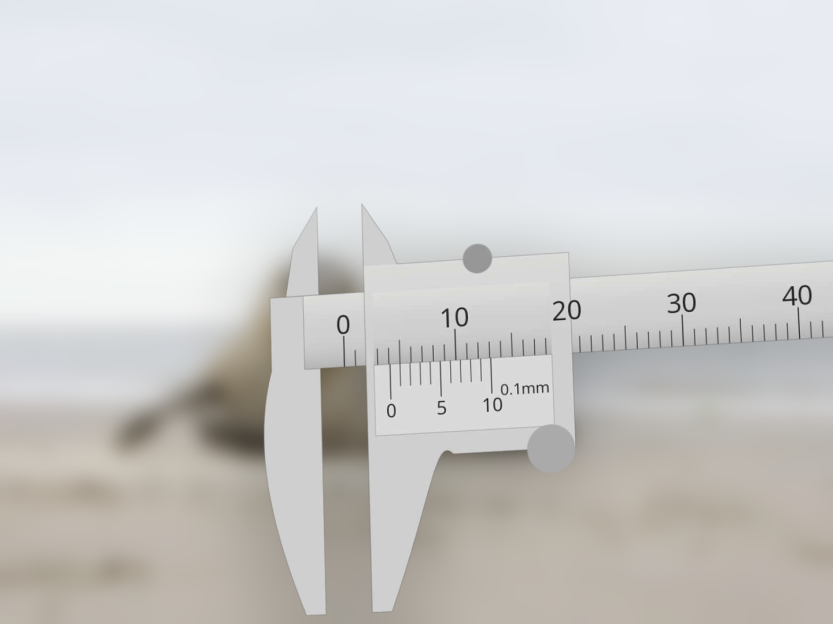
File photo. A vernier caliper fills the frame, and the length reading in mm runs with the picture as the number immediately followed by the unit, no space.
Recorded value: 4.1mm
